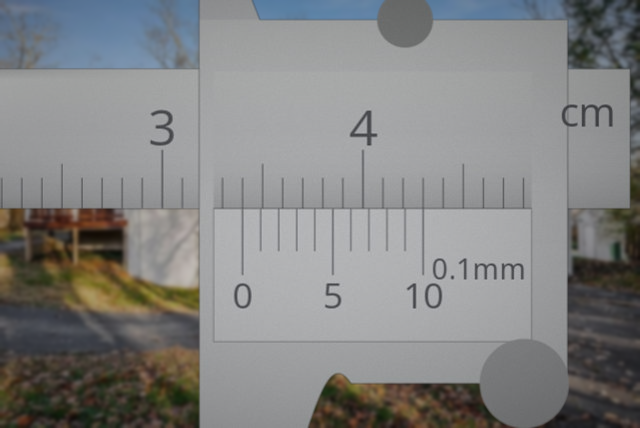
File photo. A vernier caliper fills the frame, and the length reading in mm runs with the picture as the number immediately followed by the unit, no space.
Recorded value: 34.0mm
